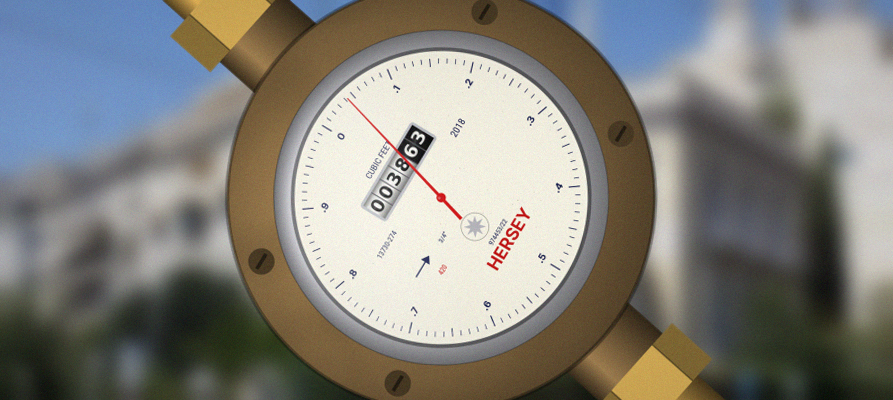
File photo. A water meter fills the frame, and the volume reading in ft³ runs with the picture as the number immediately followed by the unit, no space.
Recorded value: 3863.04ft³
